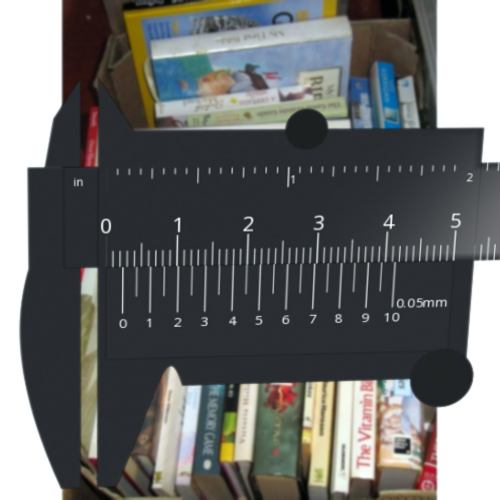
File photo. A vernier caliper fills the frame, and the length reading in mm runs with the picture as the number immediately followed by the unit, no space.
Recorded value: 2.4mm
